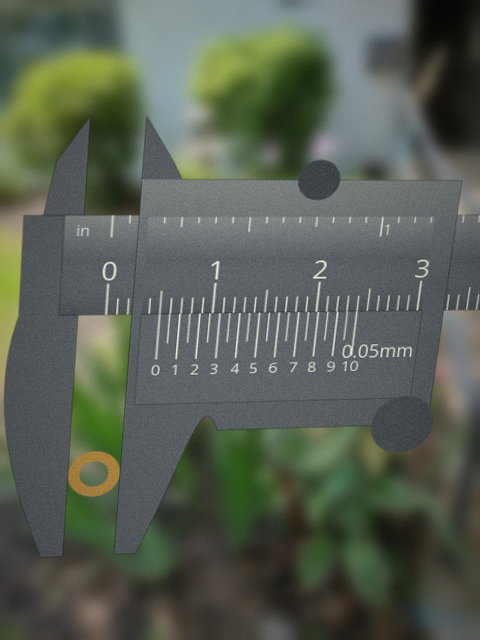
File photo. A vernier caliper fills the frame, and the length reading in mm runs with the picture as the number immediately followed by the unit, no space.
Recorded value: 5.0mm
